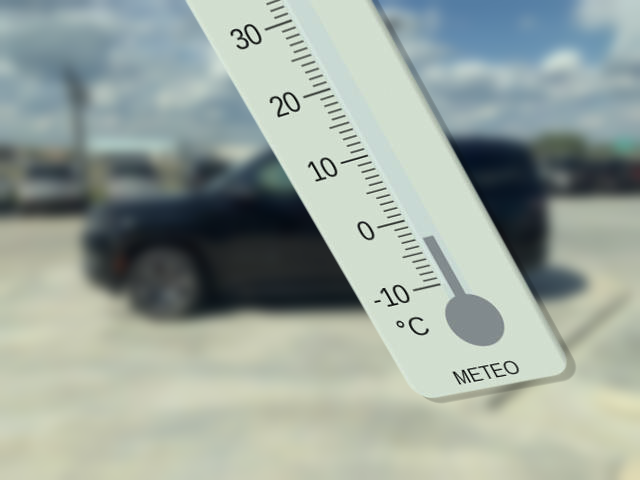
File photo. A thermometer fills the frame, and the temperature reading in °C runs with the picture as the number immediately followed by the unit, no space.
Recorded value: -3°C
